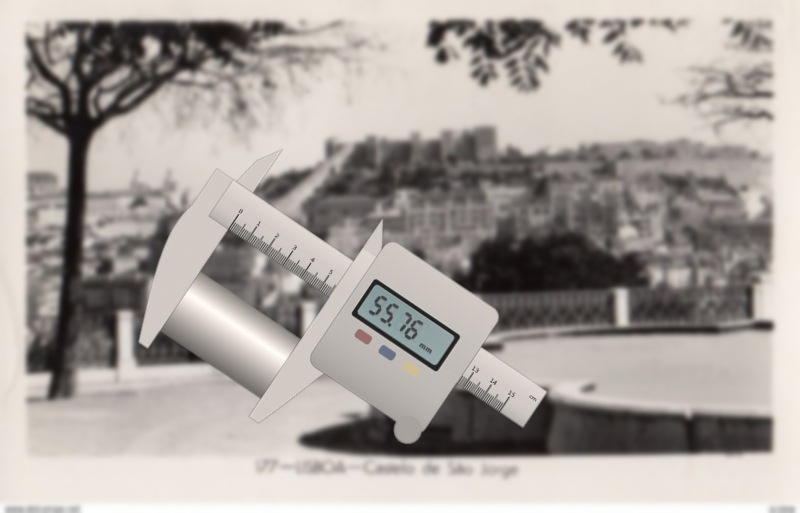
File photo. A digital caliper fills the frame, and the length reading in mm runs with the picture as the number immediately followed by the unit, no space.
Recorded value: 55.76mm
